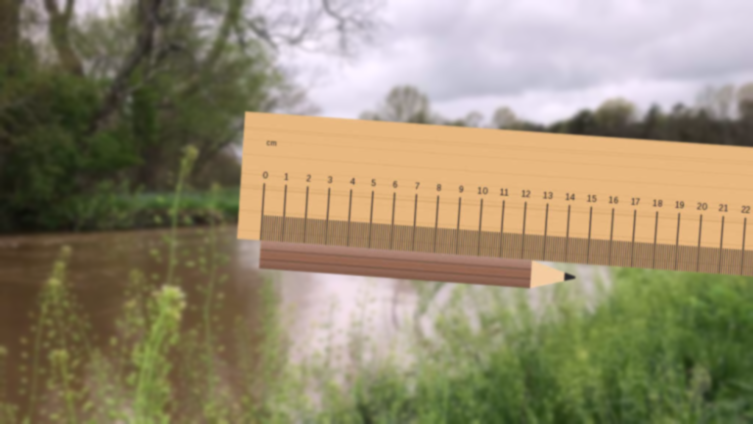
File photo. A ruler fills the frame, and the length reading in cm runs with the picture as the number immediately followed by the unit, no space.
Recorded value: 14.5cm
